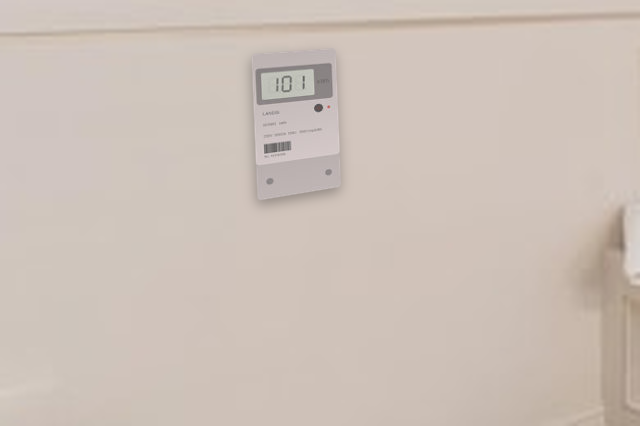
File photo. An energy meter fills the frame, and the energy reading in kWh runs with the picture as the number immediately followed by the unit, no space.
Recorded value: 101kWh
